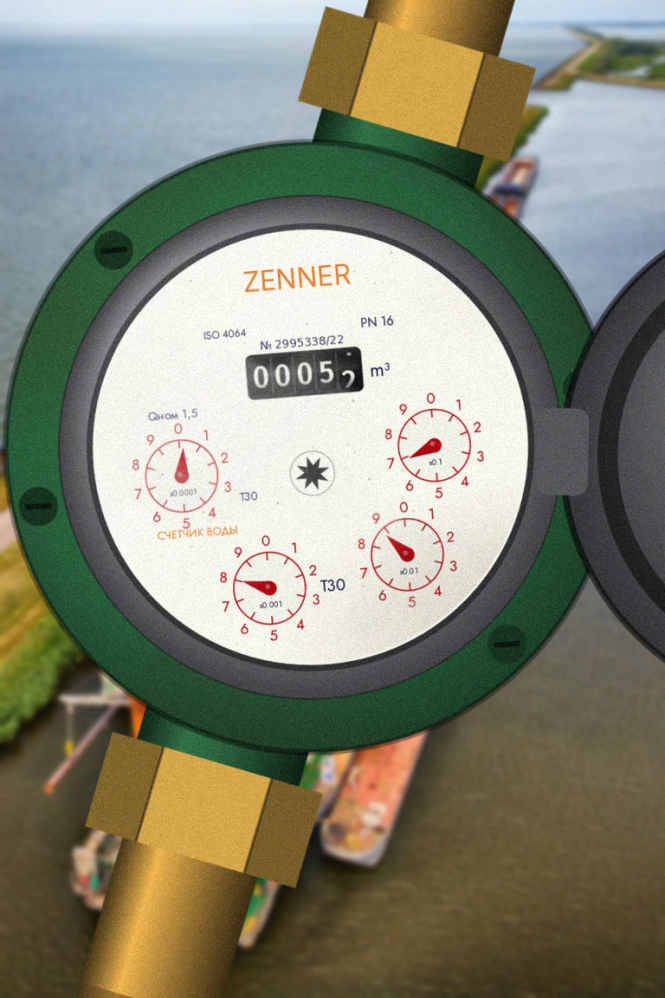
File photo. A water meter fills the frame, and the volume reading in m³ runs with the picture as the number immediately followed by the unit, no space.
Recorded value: 51.6880m³
